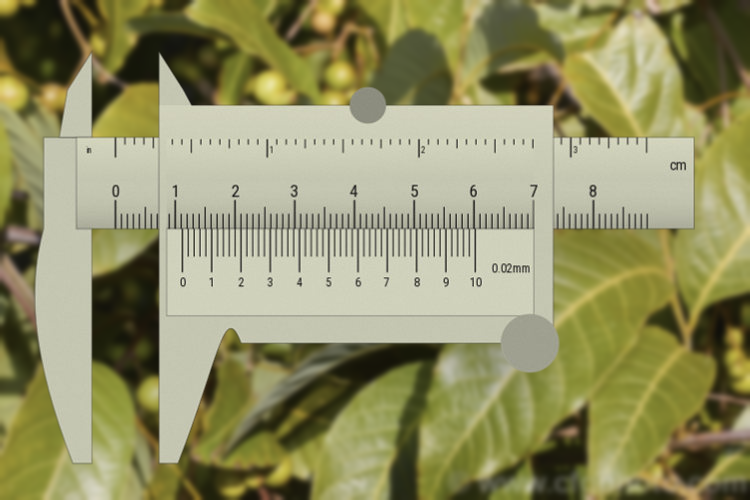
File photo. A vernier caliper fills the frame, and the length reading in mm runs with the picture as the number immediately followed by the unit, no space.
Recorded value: 11.2mm
